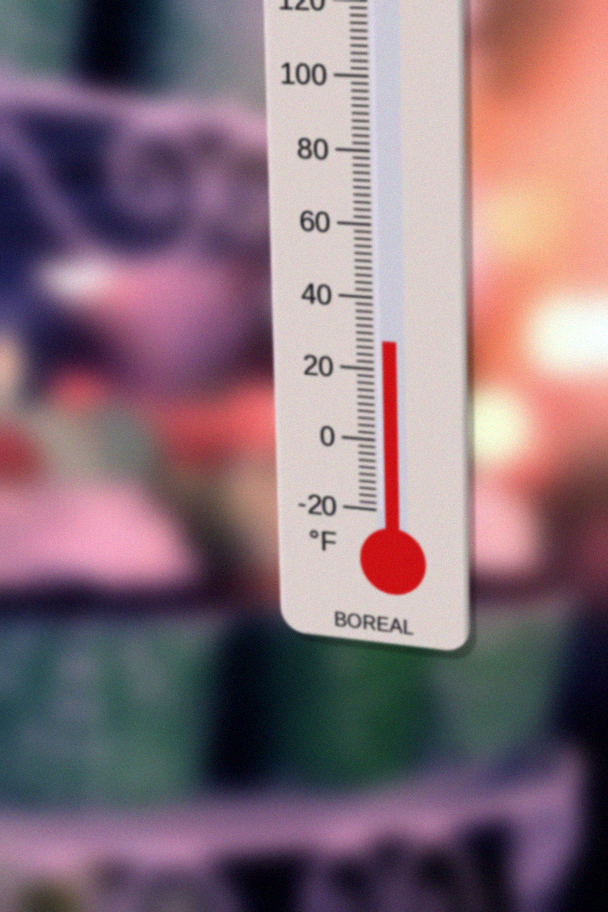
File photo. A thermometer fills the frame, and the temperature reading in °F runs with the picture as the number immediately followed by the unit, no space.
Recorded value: 28°F
